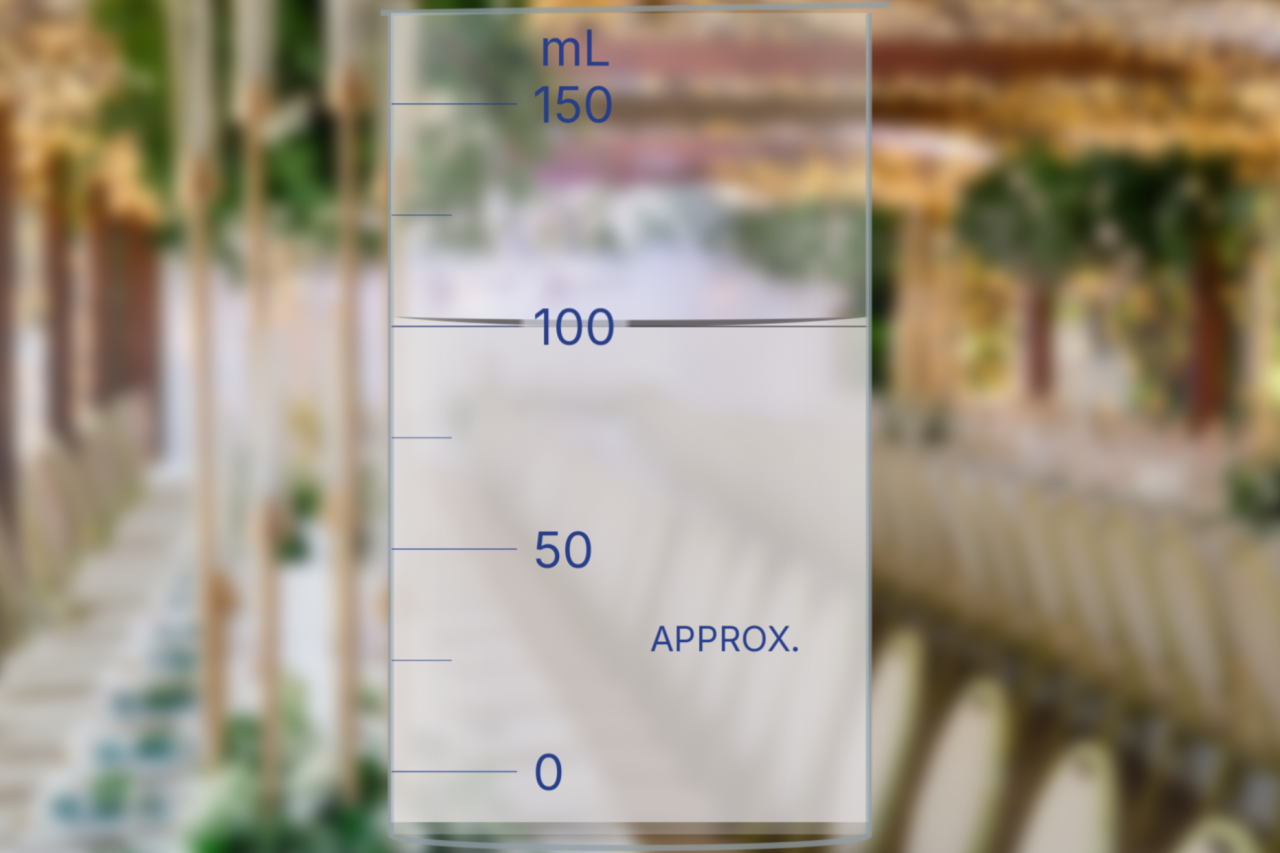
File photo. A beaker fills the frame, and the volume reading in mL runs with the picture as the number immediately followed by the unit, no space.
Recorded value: 100mL
